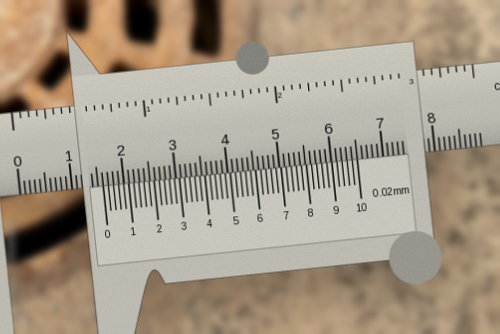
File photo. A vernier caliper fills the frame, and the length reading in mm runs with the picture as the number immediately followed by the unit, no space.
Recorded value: 16.0mm
